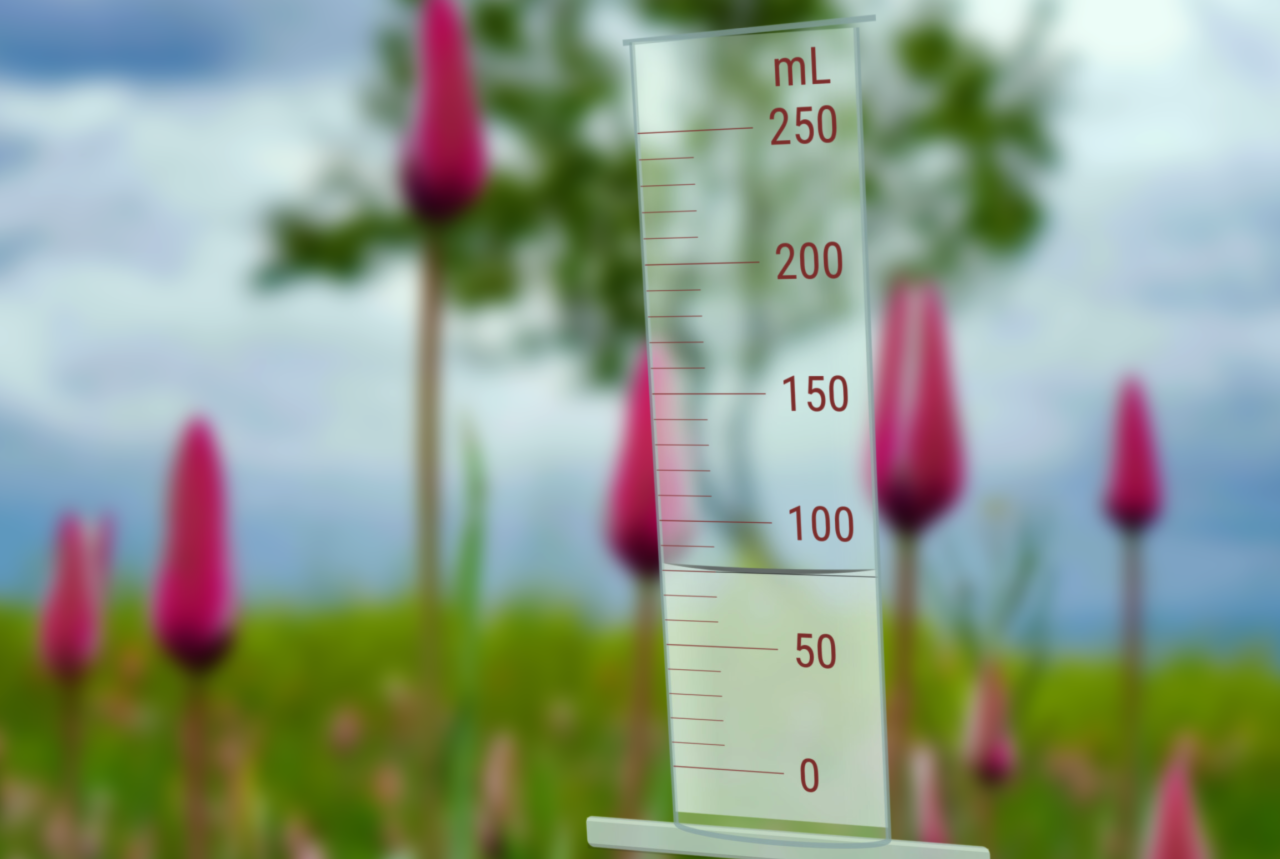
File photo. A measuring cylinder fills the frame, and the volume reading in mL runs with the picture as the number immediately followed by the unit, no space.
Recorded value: 80mL
